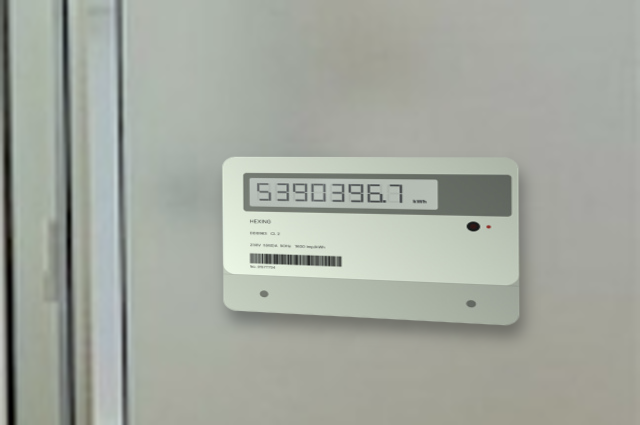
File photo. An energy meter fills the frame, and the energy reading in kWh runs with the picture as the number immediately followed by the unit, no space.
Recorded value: 5390396.7kWh
